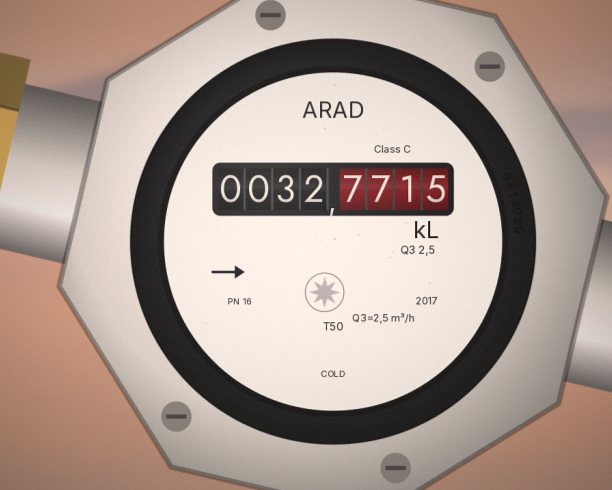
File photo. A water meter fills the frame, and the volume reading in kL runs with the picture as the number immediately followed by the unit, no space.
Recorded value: 32.7715kL
